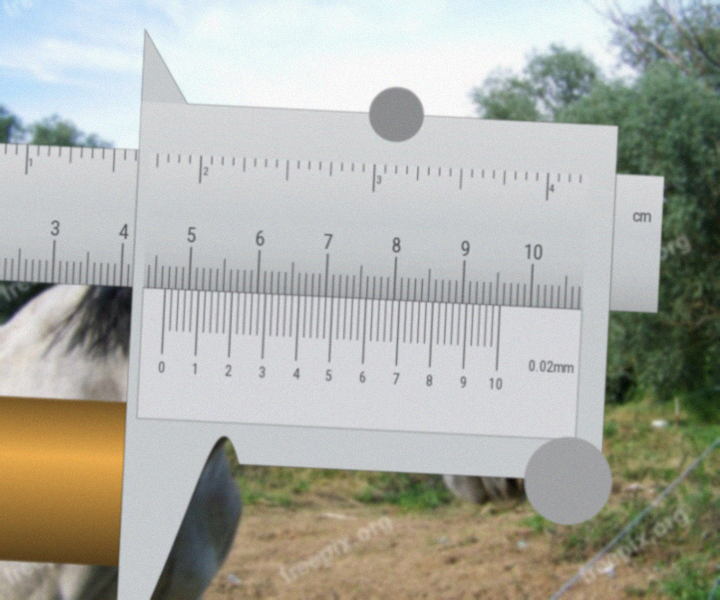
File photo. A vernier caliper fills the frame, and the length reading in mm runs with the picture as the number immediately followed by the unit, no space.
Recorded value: 46.5mm
